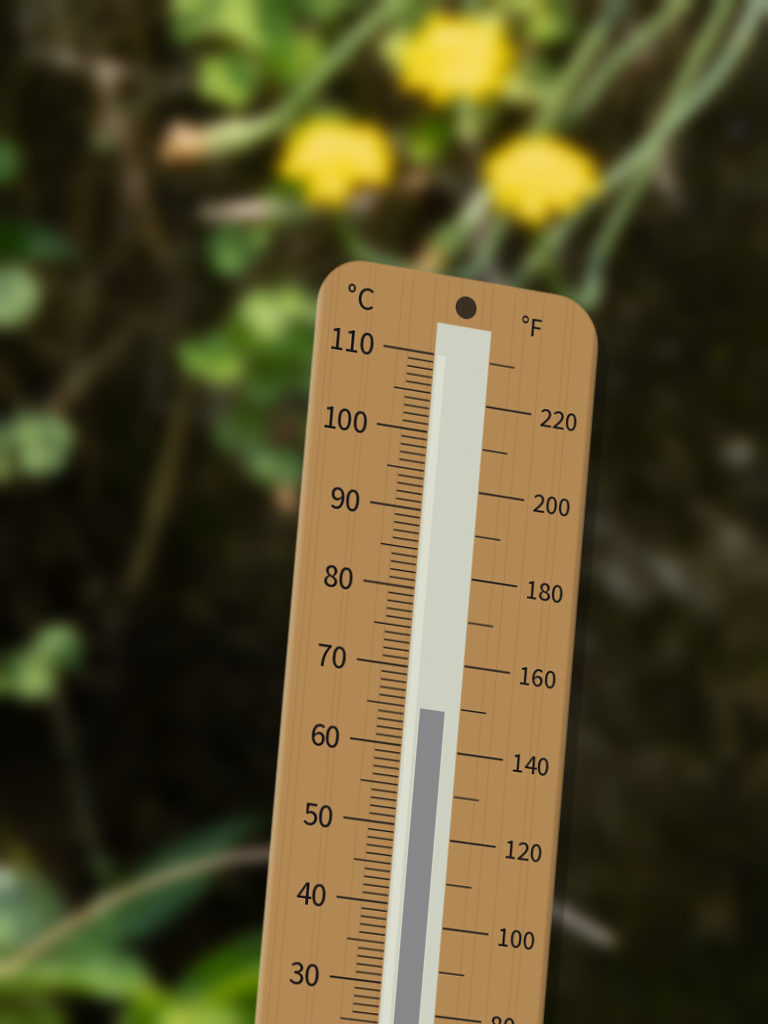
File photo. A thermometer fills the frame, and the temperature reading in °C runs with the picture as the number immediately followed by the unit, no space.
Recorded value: 65°C
